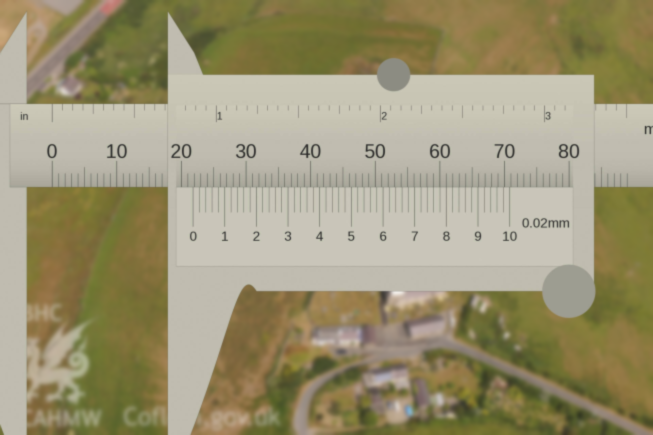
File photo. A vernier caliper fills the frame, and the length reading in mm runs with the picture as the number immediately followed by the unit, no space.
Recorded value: 21.8mm
